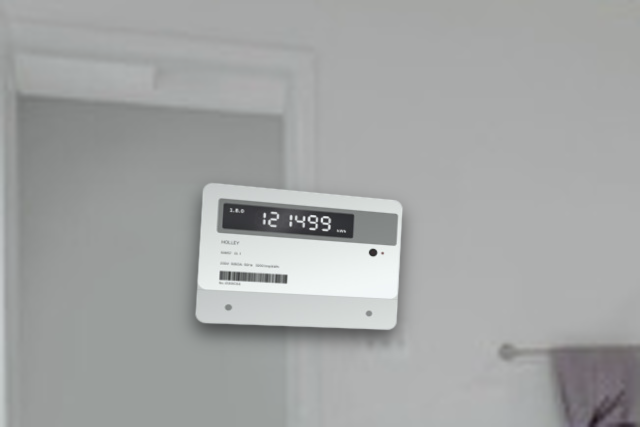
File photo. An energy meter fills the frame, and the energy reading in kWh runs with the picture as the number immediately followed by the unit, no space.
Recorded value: 121499kWh
